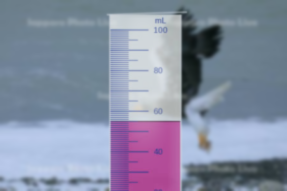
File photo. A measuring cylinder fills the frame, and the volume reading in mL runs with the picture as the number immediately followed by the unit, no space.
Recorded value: 55mL
